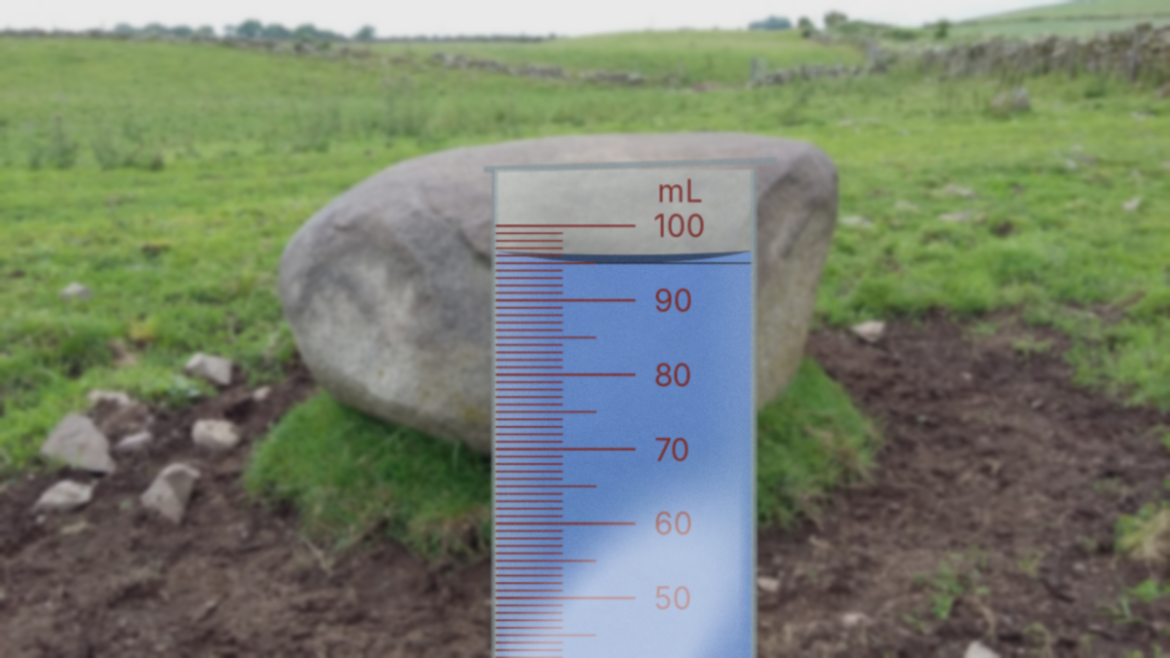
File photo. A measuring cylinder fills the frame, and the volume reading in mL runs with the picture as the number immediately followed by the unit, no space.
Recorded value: 95mL
